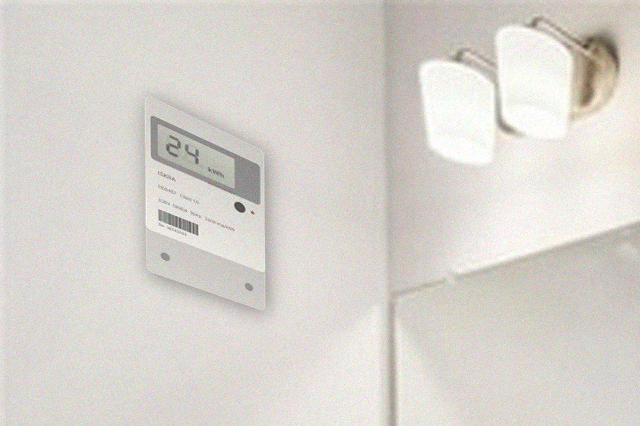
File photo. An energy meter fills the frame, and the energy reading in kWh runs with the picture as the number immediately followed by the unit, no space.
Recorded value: 24kWh
